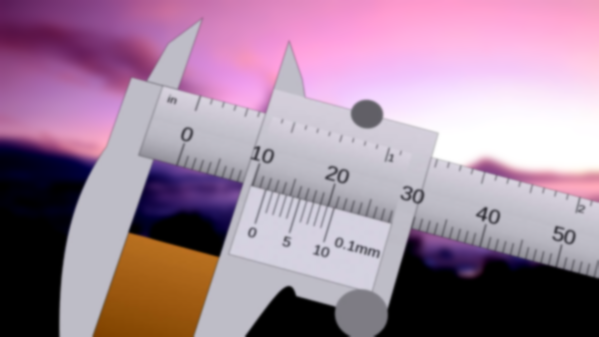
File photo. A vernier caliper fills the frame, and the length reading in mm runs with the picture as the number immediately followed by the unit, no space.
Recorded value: 11.8mm
